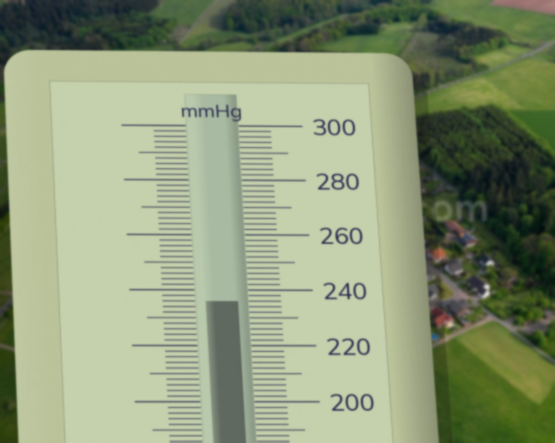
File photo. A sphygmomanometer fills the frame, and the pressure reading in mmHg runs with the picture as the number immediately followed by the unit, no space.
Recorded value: 236mmHg
